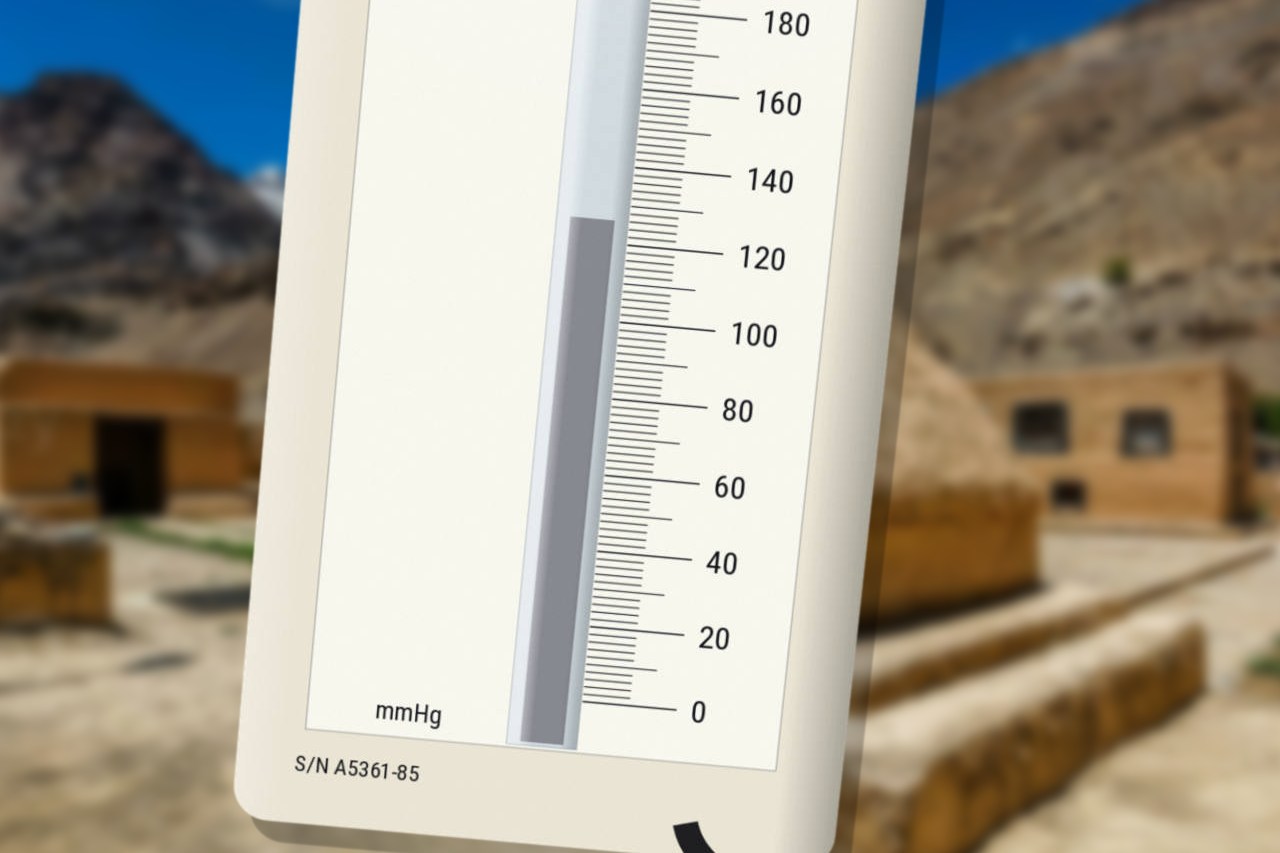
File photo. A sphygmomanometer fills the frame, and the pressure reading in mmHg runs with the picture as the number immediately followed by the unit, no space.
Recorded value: 126mmHg
